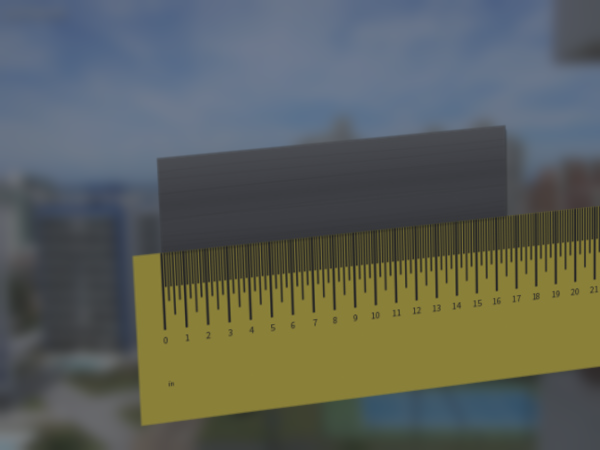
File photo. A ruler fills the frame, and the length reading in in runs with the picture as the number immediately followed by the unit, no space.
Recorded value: 16.5in
